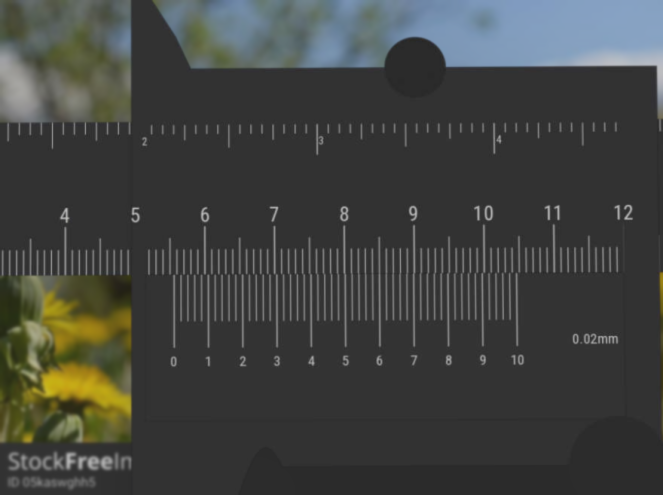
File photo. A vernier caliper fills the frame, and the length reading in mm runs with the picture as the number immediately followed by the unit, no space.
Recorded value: 55.6mm
